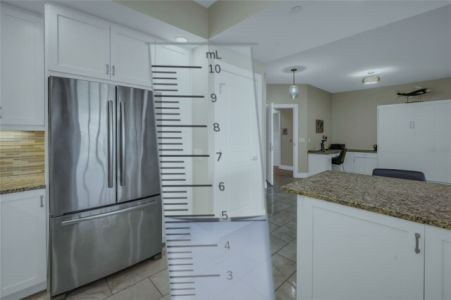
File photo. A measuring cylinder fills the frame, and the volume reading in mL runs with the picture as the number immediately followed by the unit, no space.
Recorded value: 4.8mL
